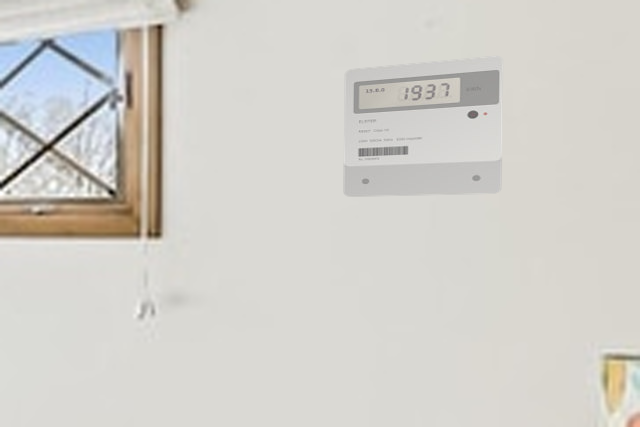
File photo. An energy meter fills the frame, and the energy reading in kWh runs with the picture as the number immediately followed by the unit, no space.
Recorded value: 1937kWh
